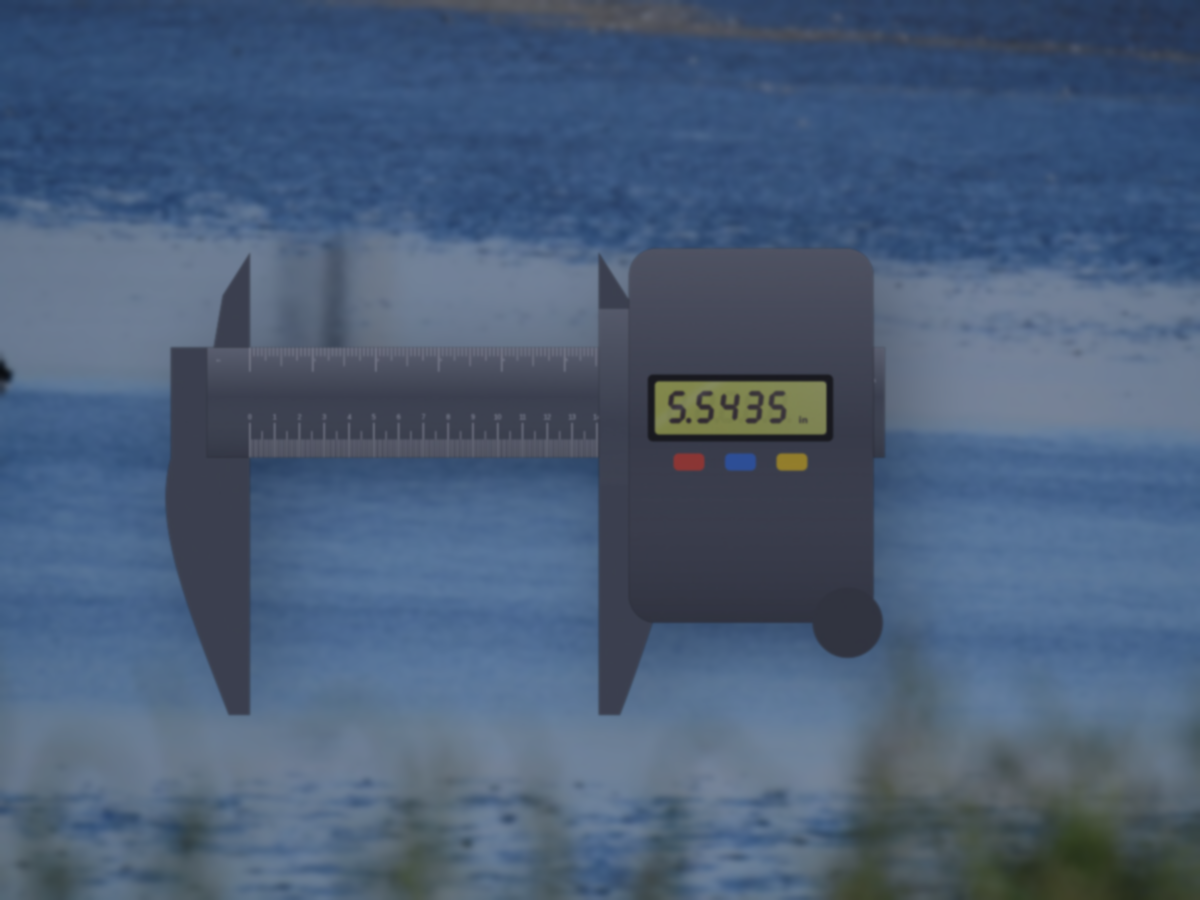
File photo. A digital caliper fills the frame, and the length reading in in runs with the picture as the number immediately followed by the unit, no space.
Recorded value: 5.5435in
